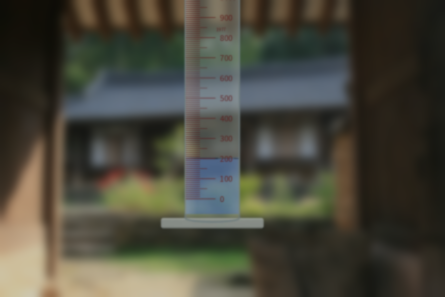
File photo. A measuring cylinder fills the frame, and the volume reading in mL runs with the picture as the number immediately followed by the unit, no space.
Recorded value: 200mL
